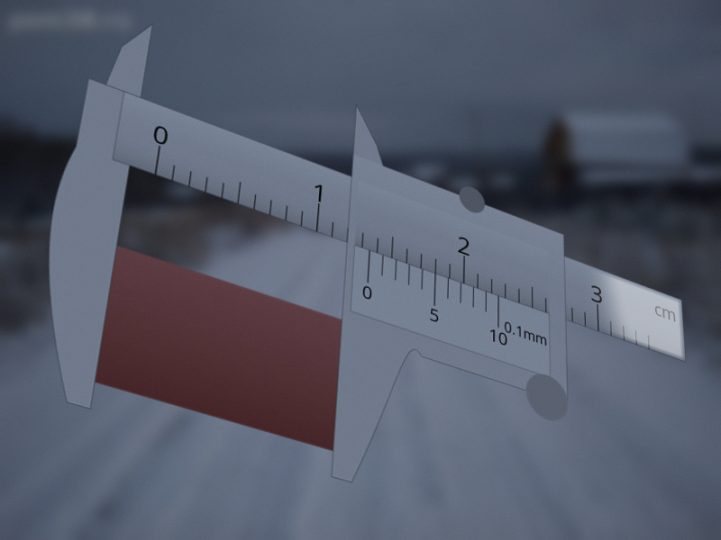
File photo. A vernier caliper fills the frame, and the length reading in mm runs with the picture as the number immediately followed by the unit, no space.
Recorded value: 13.5mm
